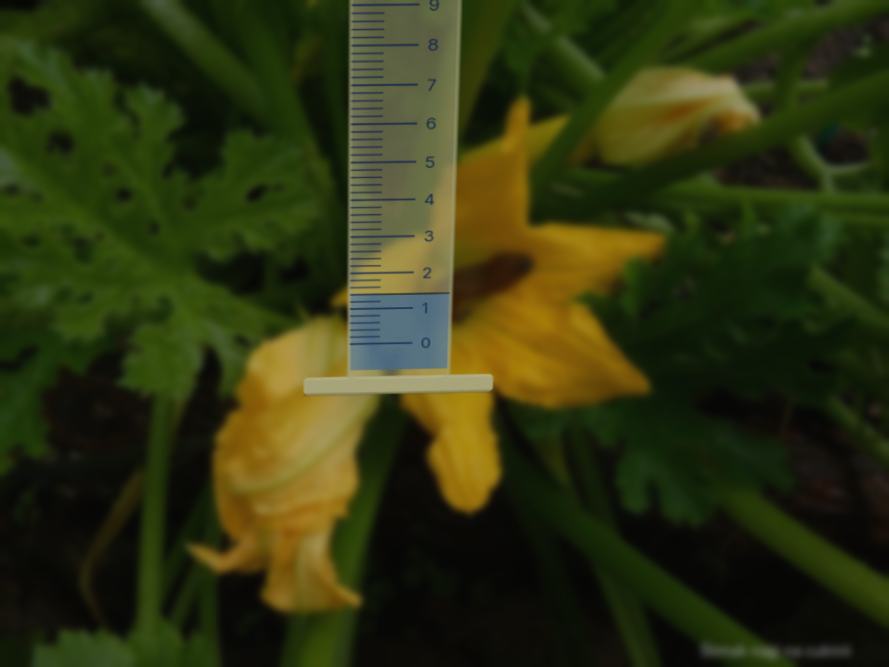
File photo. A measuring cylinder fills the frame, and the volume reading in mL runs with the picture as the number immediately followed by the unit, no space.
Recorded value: 1.4mL
